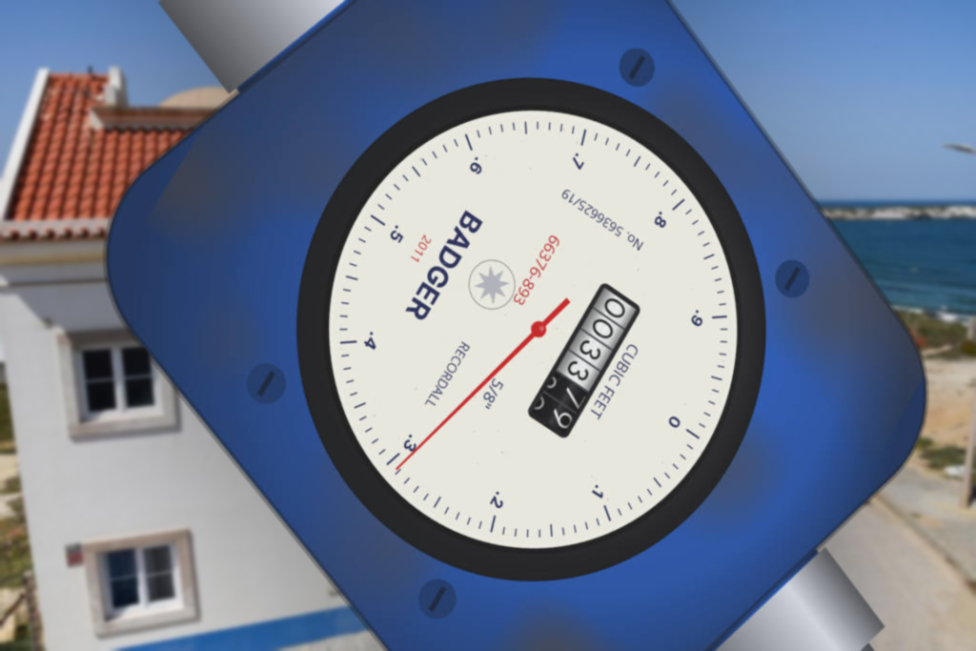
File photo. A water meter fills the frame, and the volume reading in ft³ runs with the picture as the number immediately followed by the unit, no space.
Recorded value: 3379.29ft³
